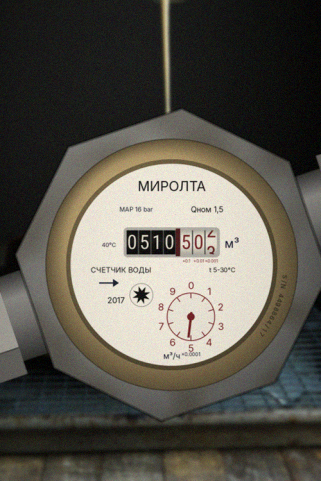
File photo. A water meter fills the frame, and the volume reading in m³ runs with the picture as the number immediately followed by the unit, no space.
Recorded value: 510.5025m³
